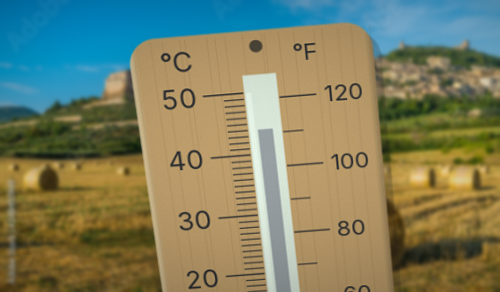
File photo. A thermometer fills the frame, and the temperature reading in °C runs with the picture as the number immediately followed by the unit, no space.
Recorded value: 44°C
